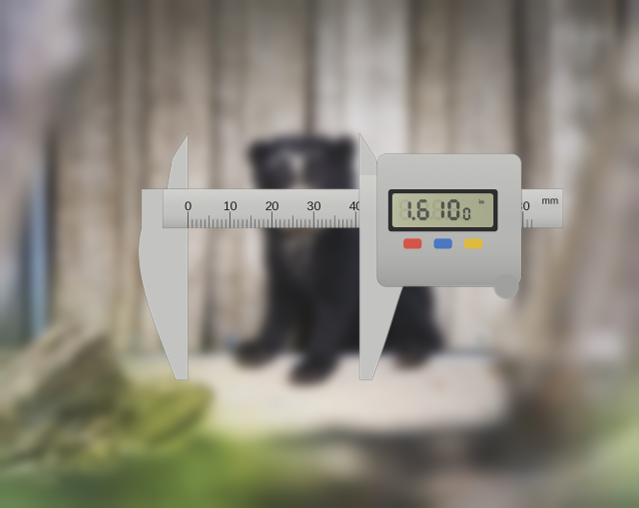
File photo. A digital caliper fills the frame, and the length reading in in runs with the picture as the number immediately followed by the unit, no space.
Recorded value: 1.6100in
